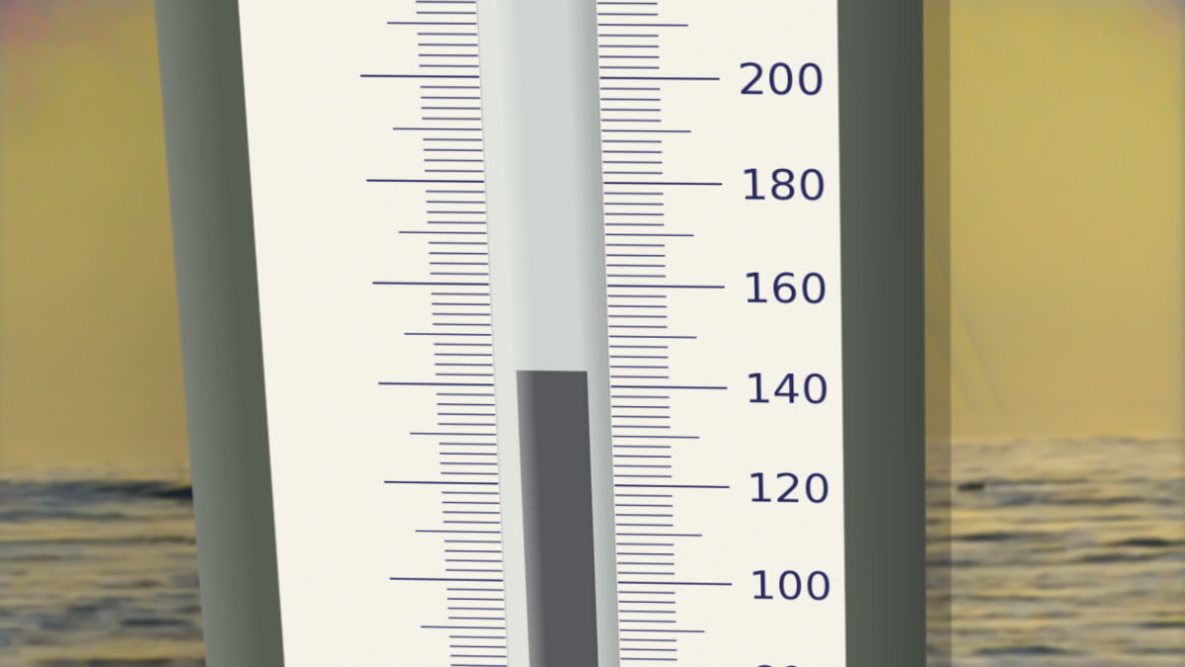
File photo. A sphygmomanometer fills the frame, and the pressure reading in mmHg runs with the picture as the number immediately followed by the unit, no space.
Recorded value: 143mmHg
